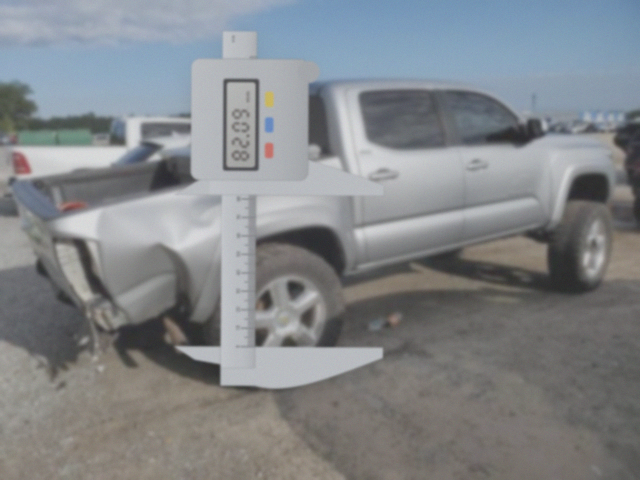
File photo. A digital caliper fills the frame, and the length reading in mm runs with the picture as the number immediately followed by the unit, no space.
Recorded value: 82.09mm
